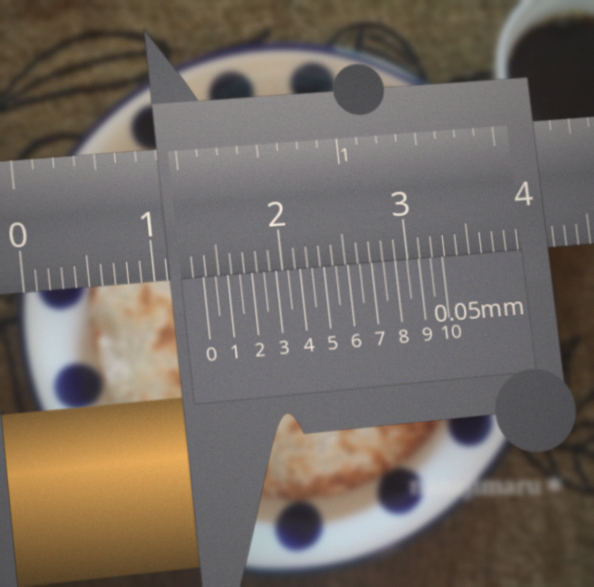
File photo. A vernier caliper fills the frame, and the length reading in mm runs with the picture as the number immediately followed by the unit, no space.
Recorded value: 13.8mm
